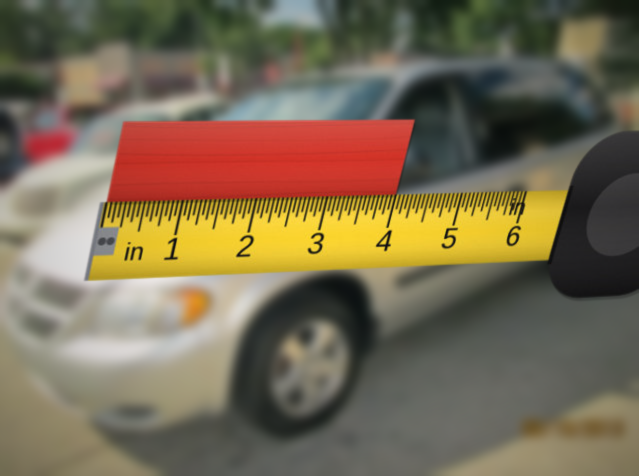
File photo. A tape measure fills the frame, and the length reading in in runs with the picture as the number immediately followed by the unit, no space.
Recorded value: 4in
